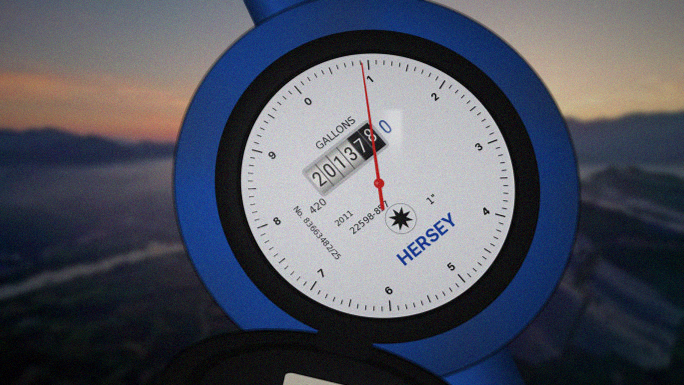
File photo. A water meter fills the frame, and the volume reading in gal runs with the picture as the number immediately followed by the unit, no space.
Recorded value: 2013780.9gal
